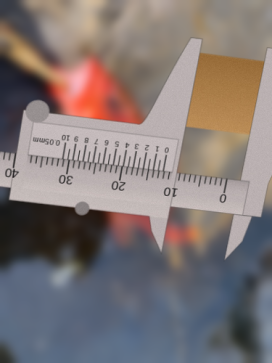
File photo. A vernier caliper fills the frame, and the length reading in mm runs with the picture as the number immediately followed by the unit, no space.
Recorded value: 12.2mm
